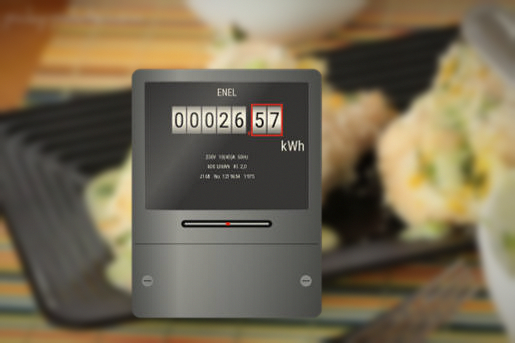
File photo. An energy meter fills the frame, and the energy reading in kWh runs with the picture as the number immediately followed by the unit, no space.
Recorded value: 26.57kWh
